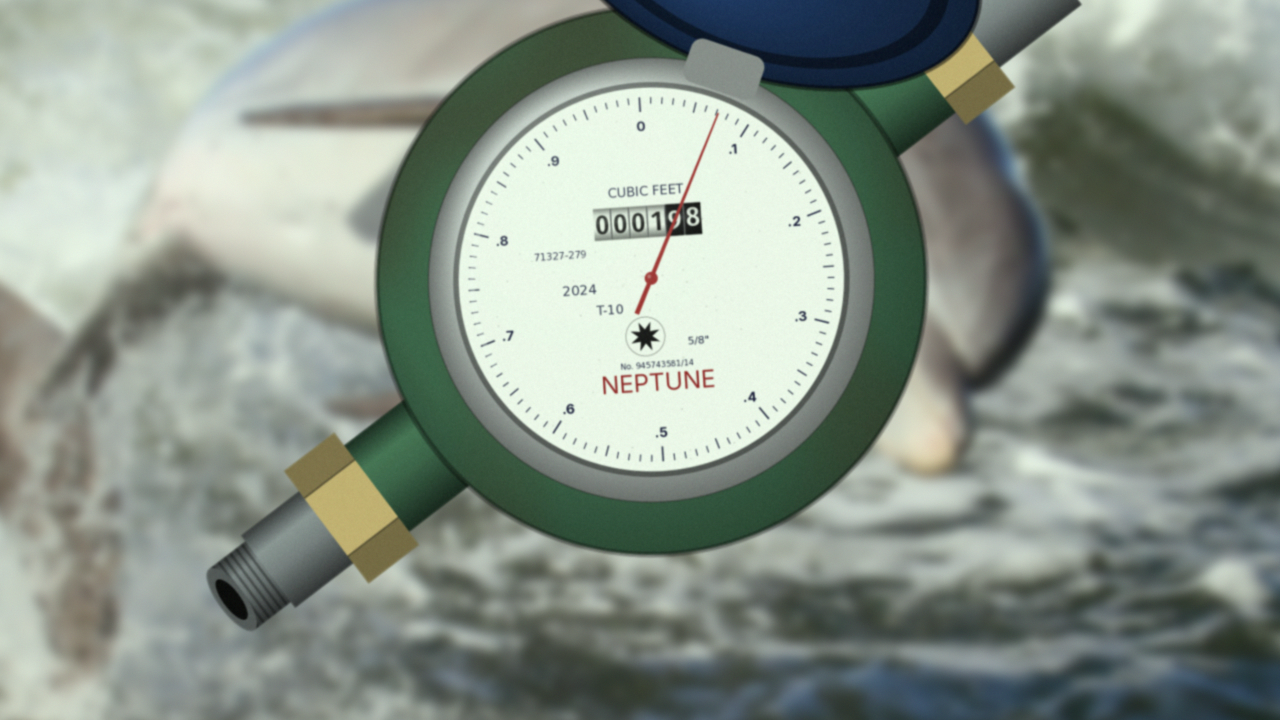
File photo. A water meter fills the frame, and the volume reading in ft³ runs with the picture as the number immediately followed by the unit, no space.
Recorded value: 198.07ft³
